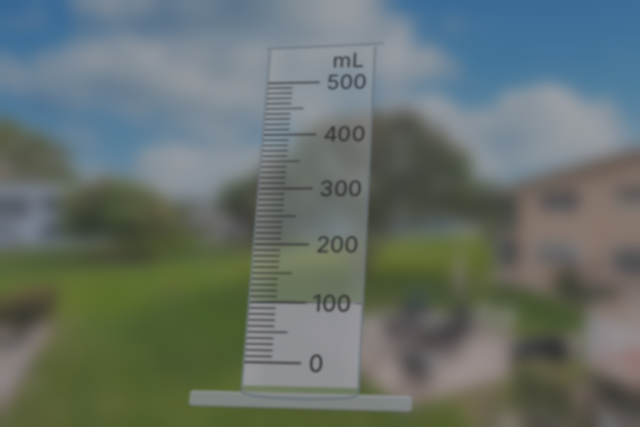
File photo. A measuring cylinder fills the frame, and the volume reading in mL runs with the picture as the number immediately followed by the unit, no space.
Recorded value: 100mL
